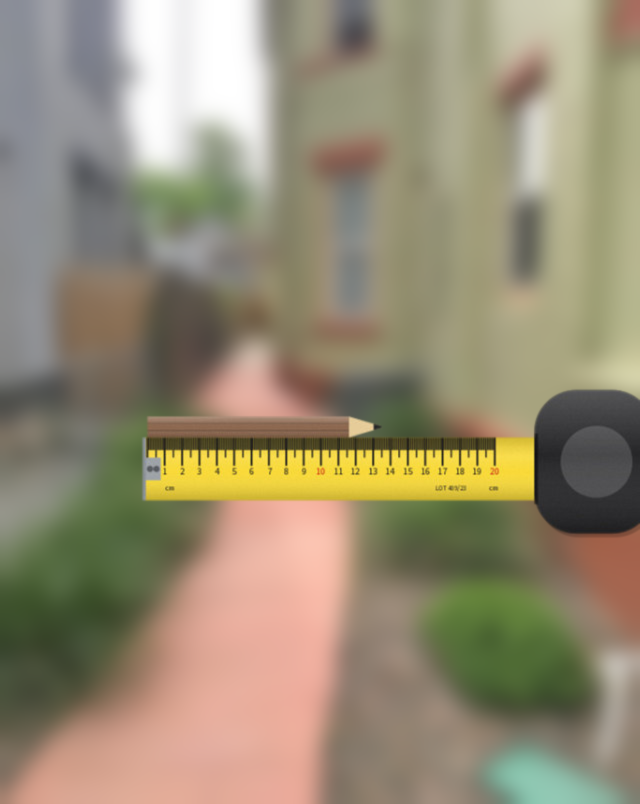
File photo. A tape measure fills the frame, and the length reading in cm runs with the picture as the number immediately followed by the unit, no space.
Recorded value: 13.5cm
